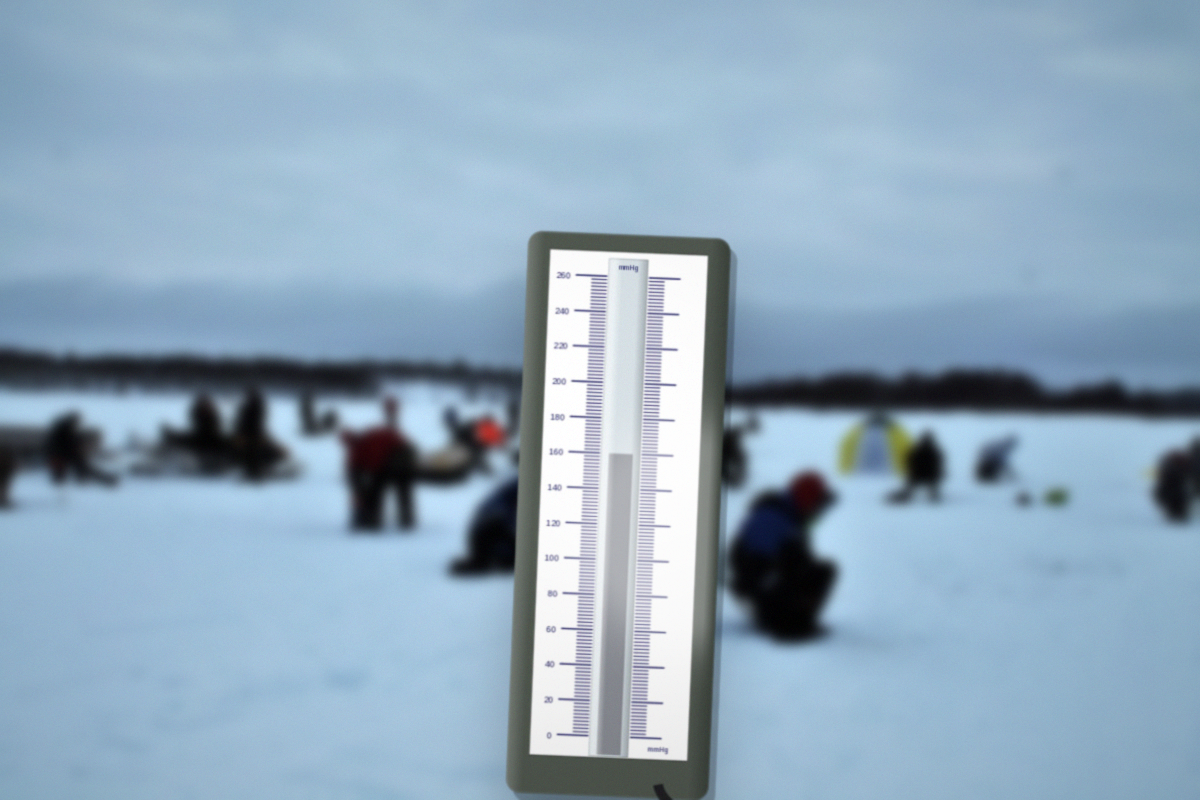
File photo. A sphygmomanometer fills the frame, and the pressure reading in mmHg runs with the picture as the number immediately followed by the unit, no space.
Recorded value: 160mmHg
